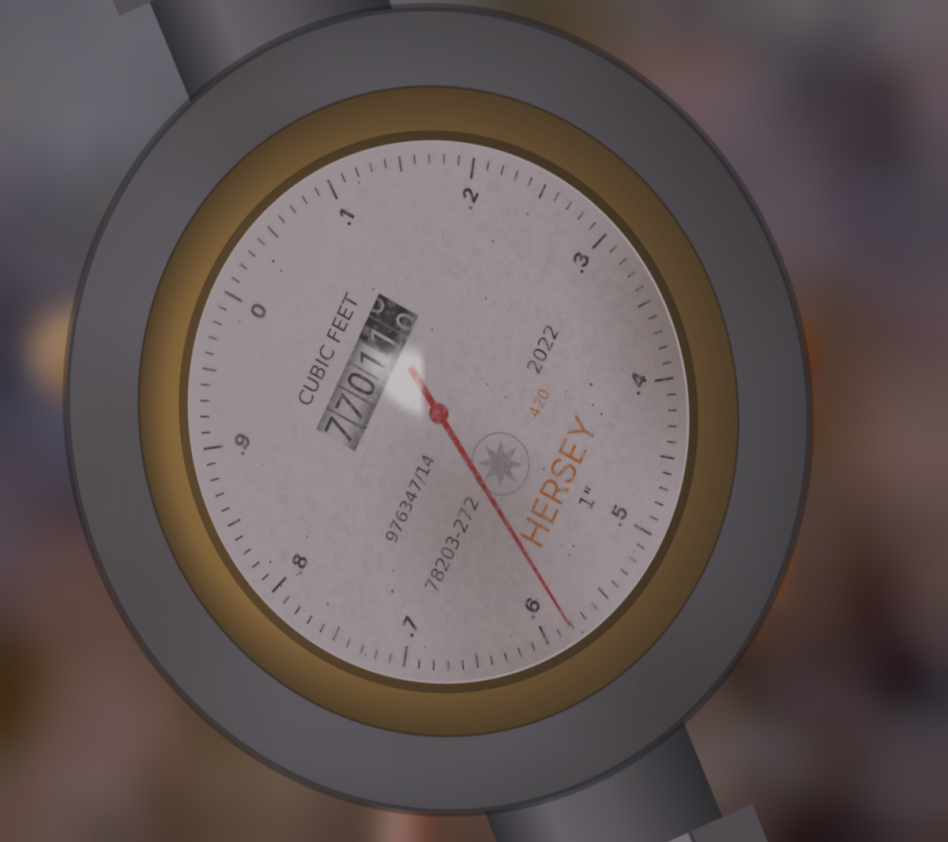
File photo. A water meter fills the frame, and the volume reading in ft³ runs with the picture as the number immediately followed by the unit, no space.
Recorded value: 770118.58ft³
